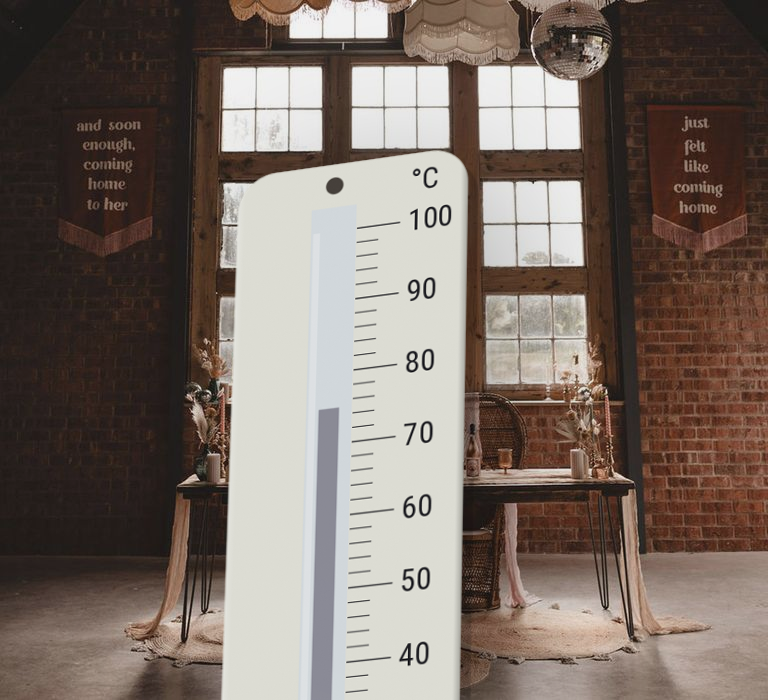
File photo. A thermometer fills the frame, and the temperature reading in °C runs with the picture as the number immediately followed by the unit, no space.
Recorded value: 75°C
